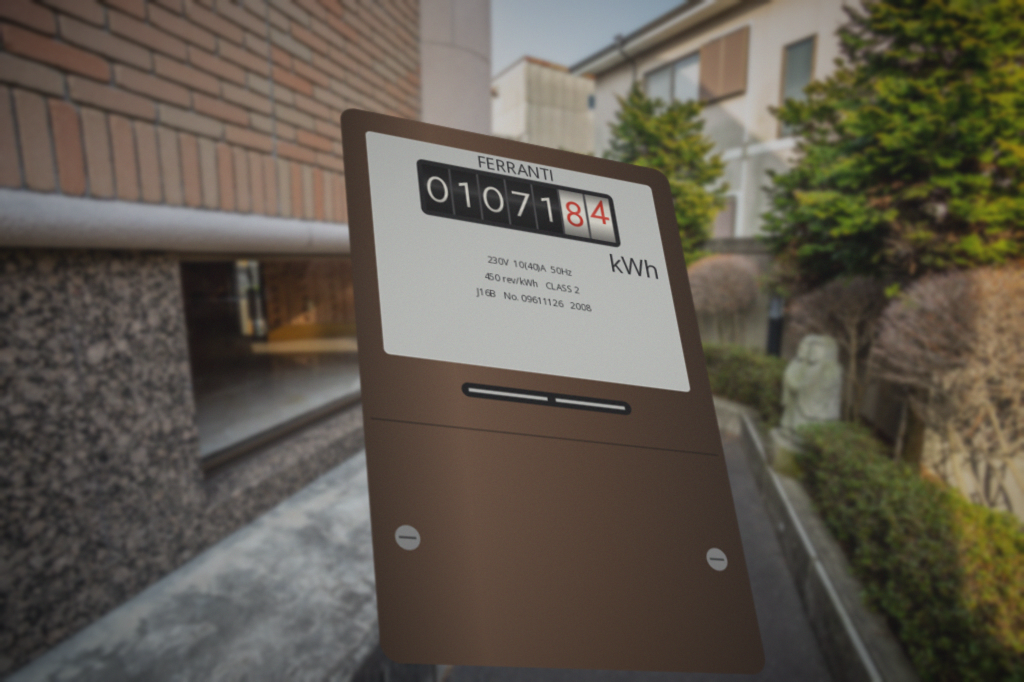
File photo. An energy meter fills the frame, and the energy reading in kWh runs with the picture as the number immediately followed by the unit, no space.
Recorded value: 1071.84kWh
